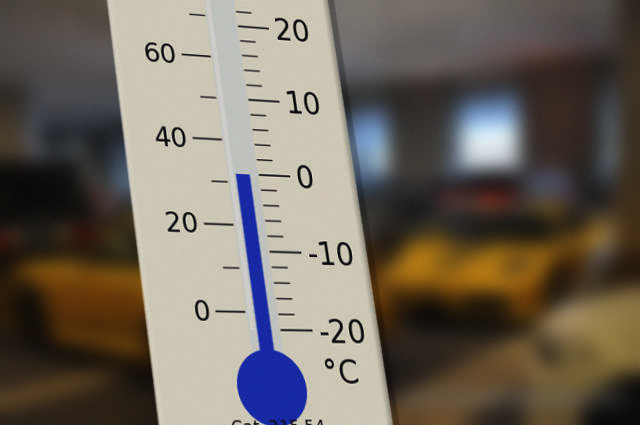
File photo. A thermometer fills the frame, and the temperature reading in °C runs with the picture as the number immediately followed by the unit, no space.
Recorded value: 0°C
